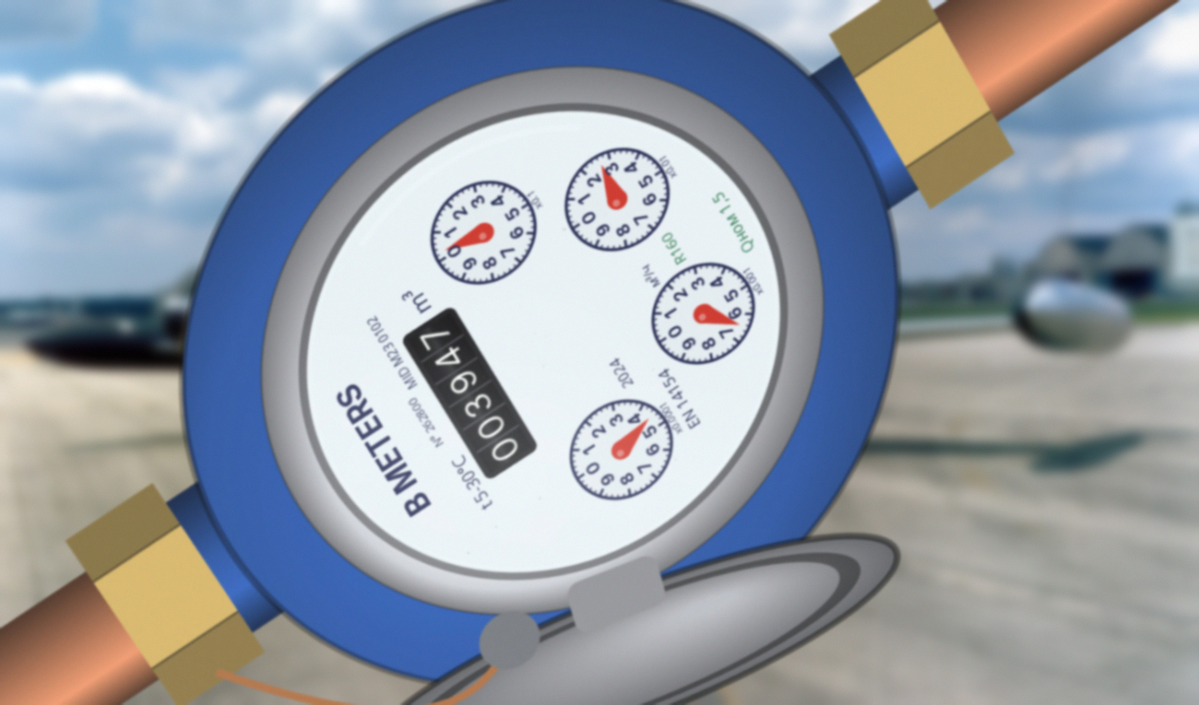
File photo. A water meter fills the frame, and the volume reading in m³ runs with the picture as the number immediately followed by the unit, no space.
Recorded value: 3947.0264m³
